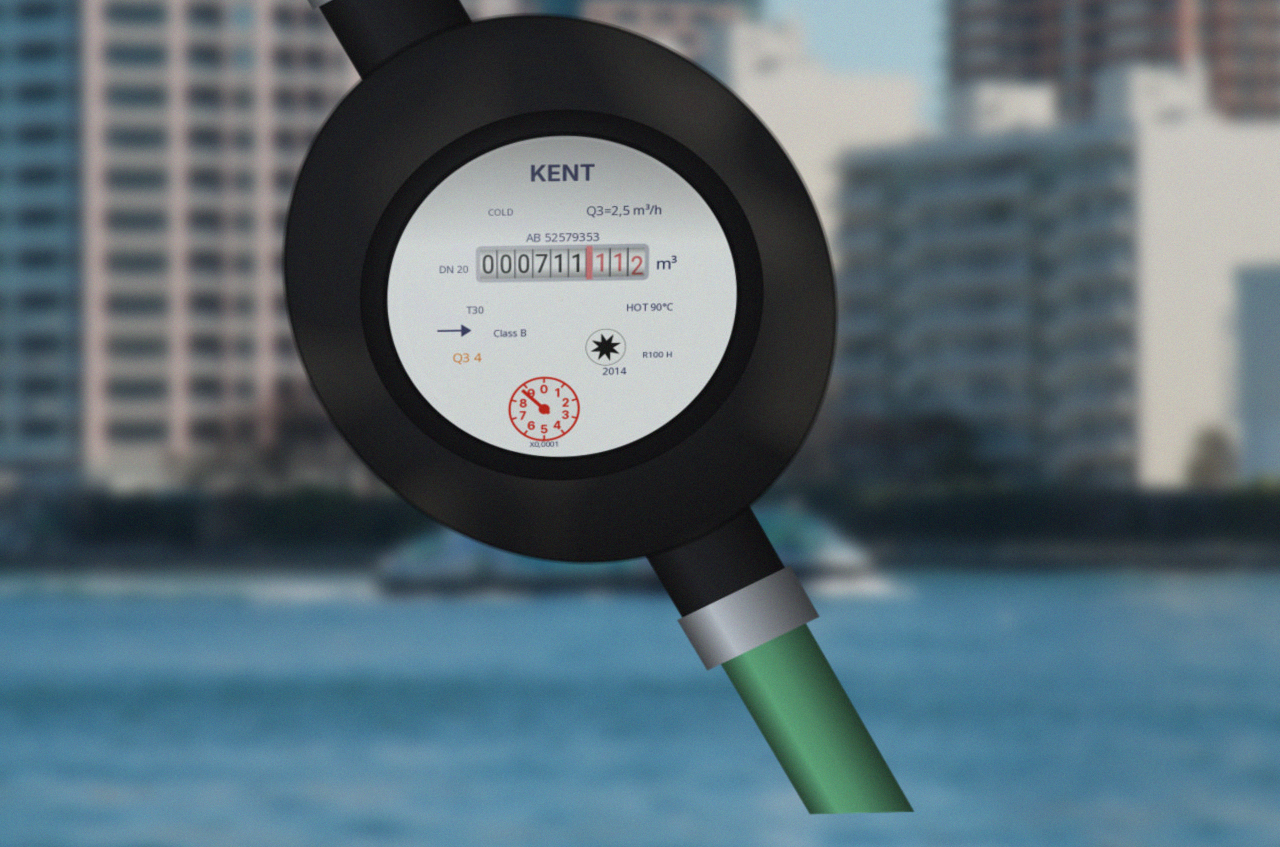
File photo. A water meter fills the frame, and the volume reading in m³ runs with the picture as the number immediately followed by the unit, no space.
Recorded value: 711.1118m³
